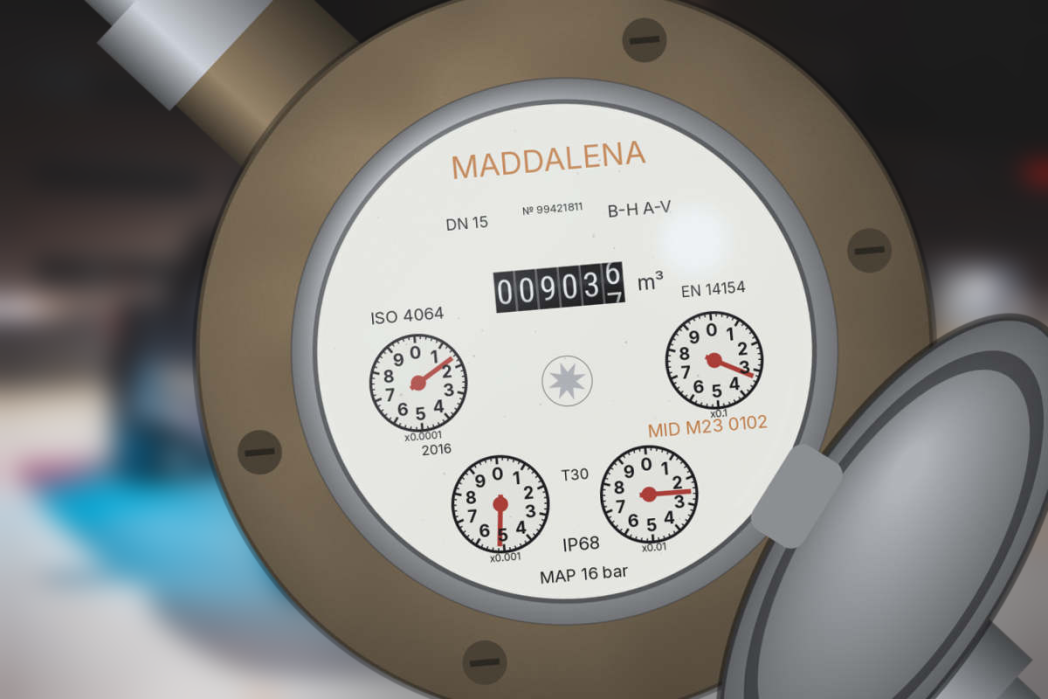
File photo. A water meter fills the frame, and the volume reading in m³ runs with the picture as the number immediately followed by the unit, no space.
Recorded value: 9036.3251m³
